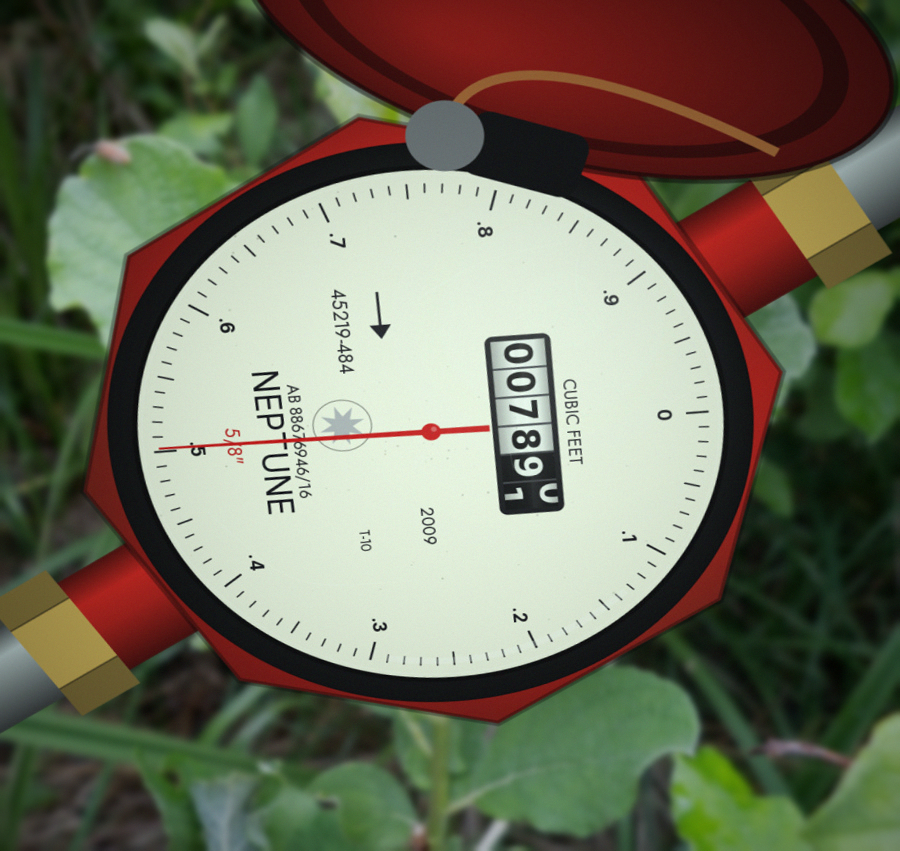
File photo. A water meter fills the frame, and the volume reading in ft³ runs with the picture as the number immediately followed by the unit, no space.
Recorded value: 7890.50ft³
